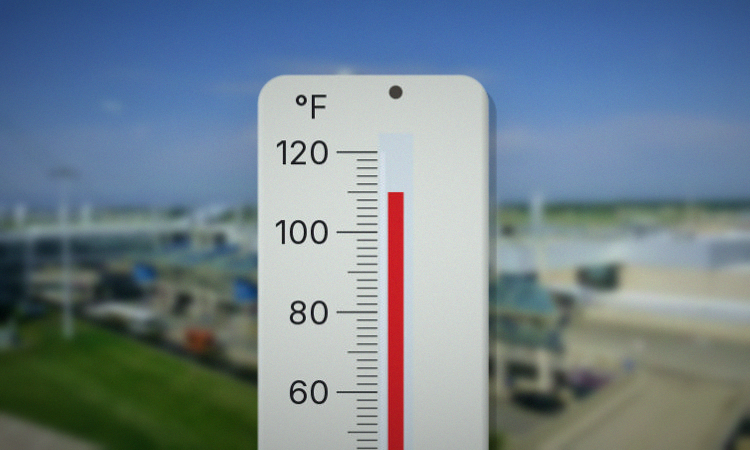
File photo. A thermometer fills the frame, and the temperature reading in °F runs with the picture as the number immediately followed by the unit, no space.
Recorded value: 110°F
